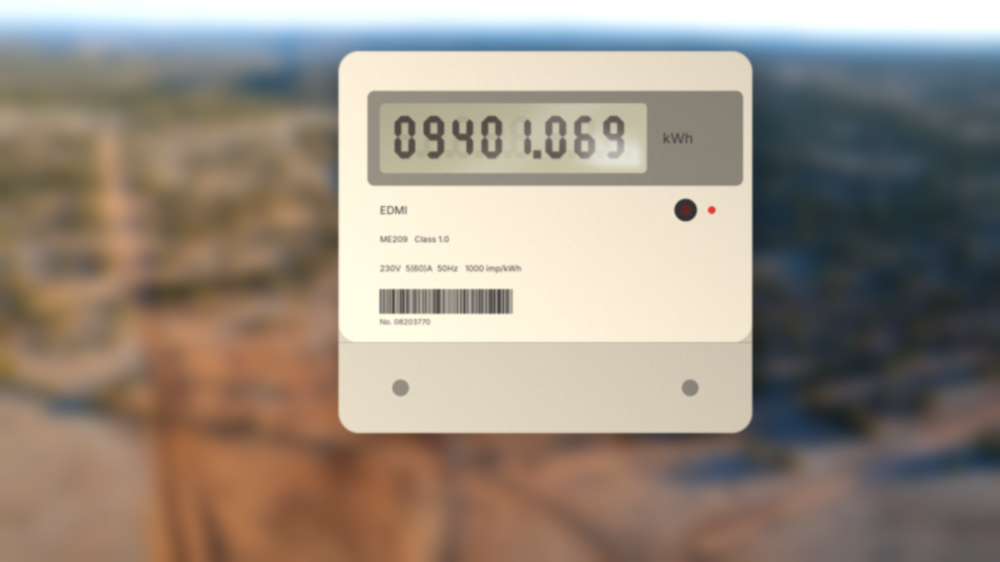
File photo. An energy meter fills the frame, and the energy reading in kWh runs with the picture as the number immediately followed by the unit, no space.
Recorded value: 9401.069kWh
